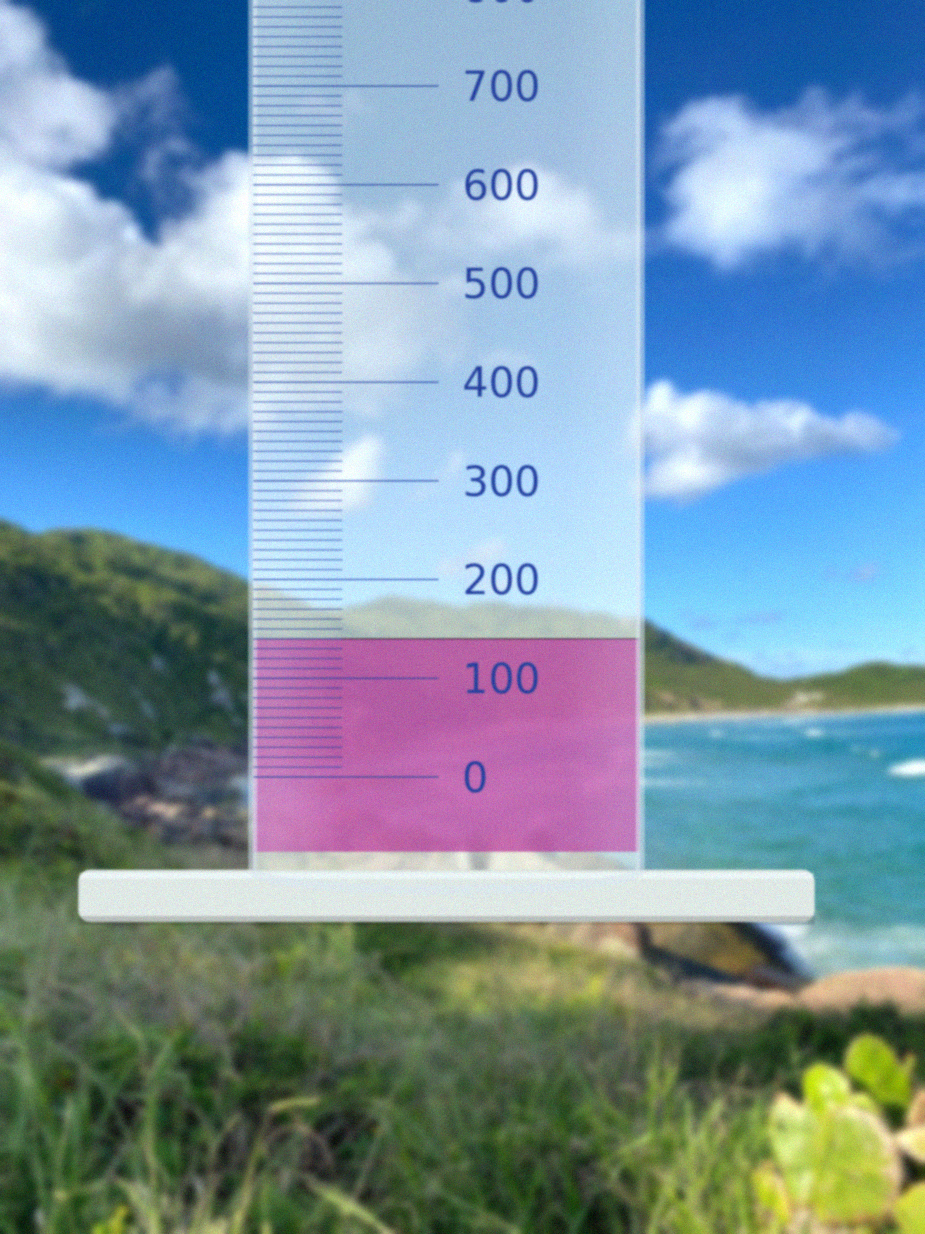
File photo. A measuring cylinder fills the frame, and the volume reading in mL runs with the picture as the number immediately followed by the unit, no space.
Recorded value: 140mL
